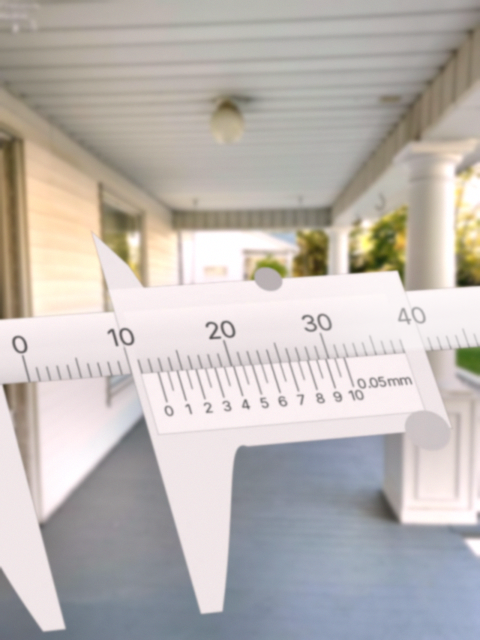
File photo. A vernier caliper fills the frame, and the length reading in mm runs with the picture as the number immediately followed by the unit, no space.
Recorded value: 12.6mm
